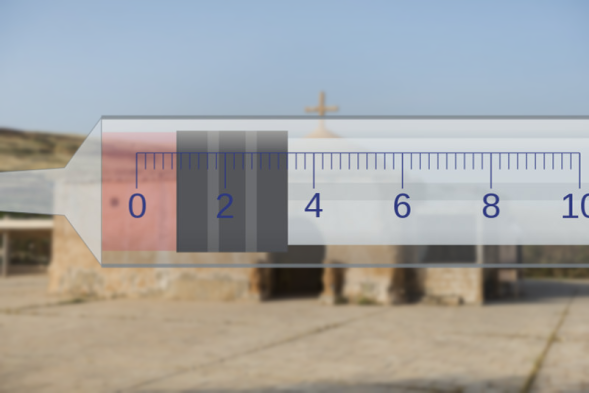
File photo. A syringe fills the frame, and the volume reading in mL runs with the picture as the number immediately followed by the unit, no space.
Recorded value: 0.9mL
